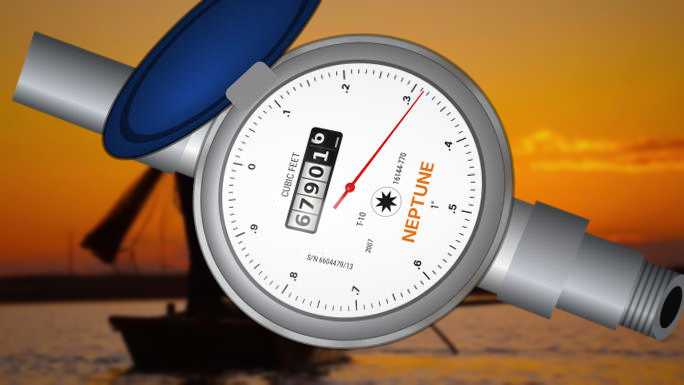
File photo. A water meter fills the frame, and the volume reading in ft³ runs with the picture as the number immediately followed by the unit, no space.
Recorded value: 679016.31ft³
